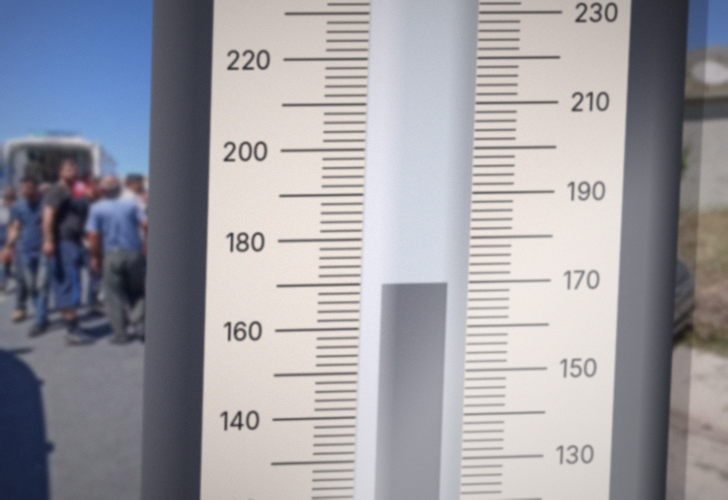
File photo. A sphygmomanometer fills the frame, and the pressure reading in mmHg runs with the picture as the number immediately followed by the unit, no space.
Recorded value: 170mmHg
